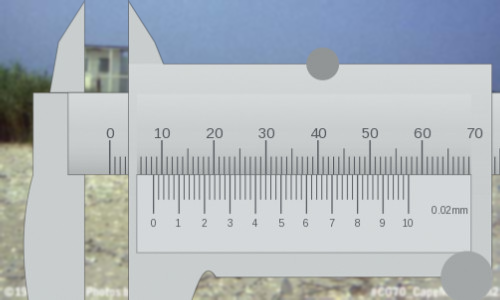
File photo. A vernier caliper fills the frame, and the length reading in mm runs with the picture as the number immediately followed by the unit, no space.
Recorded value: 8.4mm
